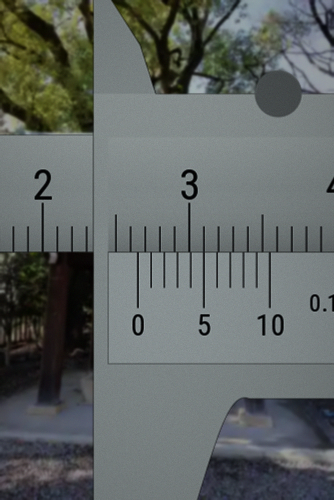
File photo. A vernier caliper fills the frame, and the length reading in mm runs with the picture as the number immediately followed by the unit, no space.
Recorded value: 26.5mm
